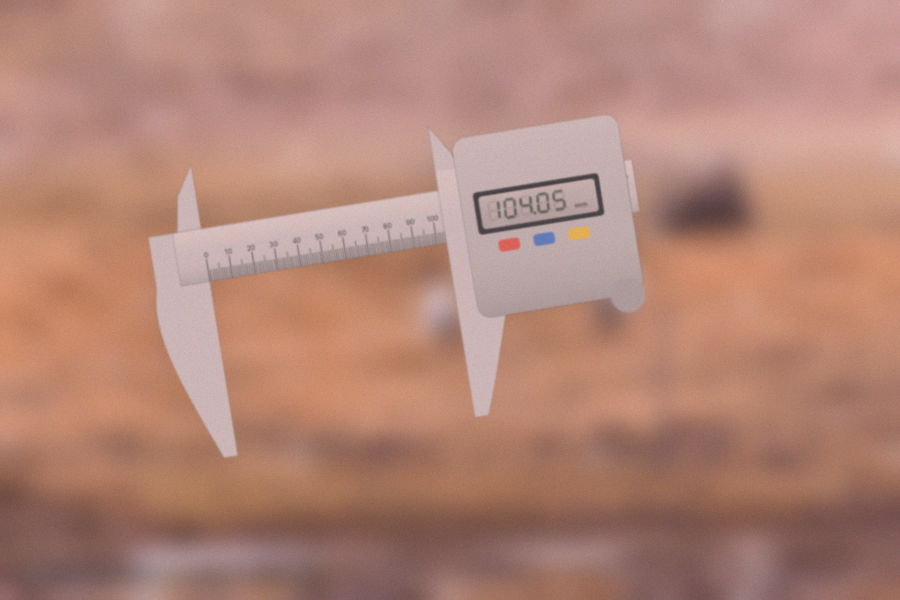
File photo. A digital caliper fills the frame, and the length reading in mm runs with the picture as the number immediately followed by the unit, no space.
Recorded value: 104.05mm
